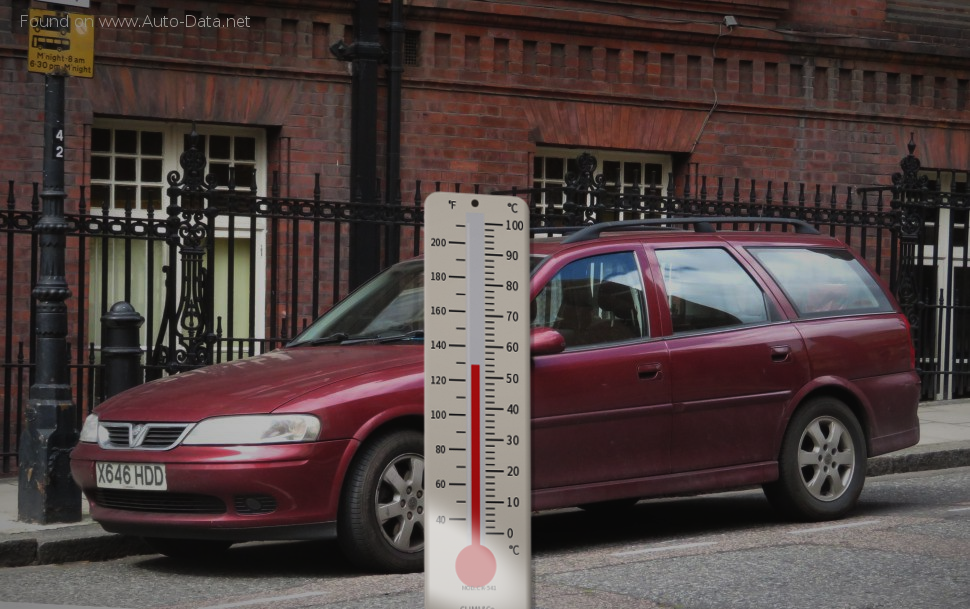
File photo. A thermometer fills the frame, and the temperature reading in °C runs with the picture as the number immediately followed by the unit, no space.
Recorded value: 54°C
